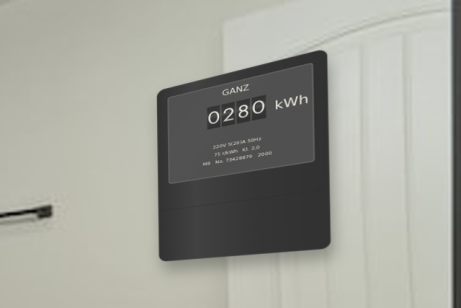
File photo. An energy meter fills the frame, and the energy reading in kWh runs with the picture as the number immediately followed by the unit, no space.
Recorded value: 280kWh
